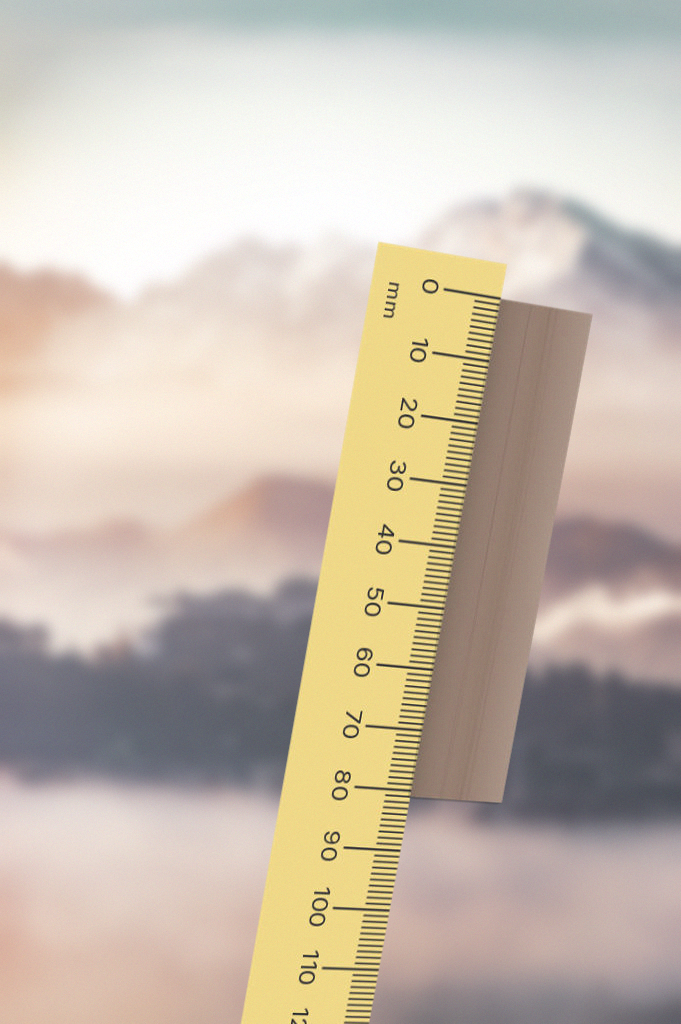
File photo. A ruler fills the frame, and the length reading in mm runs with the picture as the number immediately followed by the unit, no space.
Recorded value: 81mm
